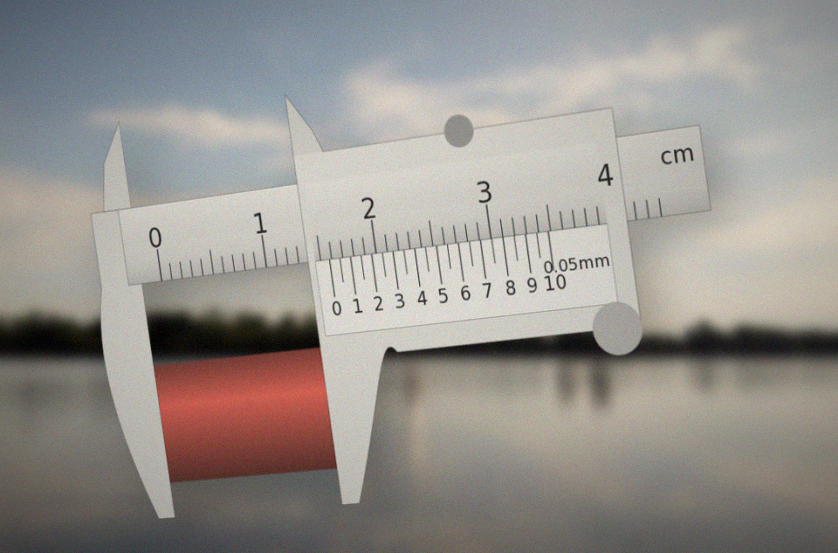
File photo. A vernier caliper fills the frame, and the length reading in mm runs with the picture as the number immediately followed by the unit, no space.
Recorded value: 15.8mm
